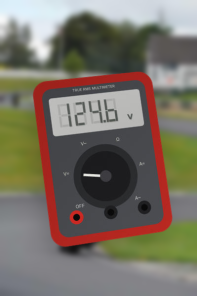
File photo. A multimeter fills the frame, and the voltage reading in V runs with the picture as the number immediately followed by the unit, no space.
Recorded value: 124.6V
